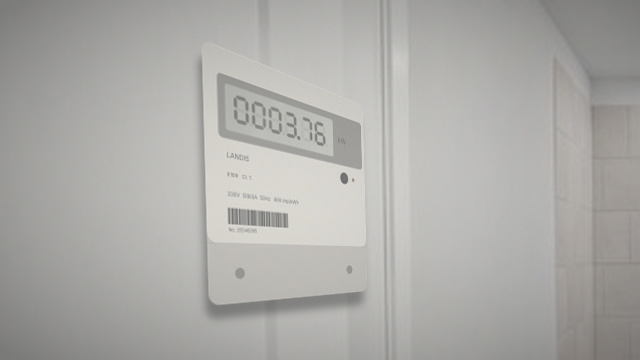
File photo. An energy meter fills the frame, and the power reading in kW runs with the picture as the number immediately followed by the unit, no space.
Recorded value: 3.76kW
